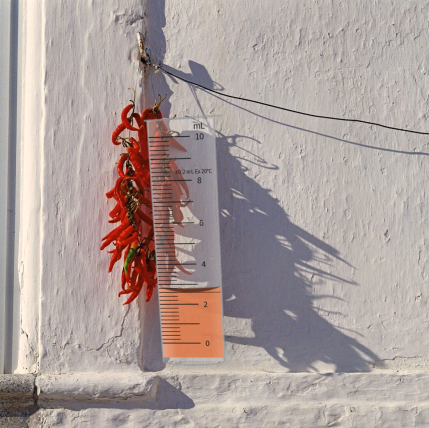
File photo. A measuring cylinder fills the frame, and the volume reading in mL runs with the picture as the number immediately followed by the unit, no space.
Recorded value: 2.6mL
